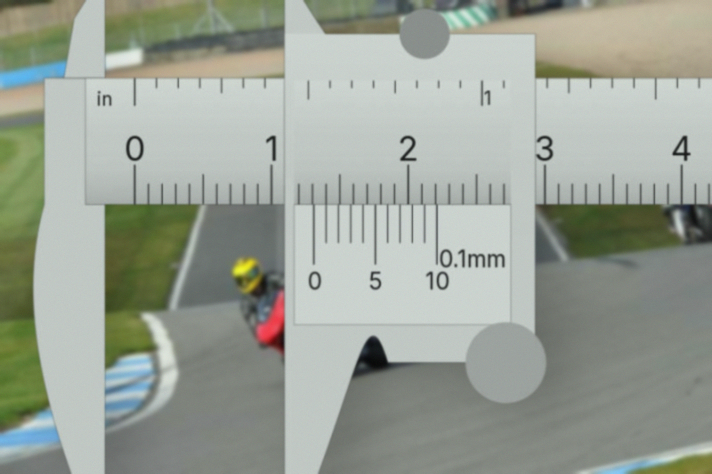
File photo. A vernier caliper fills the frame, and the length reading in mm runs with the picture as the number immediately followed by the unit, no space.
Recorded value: 13.1mm
